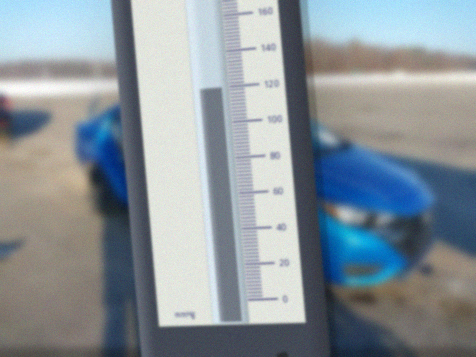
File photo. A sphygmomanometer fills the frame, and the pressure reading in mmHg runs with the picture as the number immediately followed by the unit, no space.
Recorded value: 120mmHg
